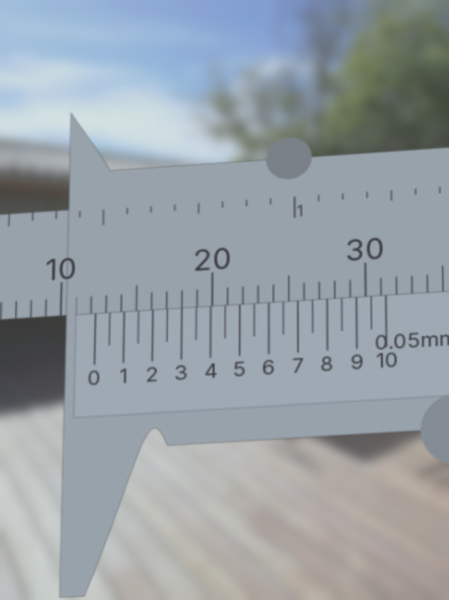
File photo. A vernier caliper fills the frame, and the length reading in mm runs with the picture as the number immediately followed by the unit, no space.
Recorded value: 12.3mm
